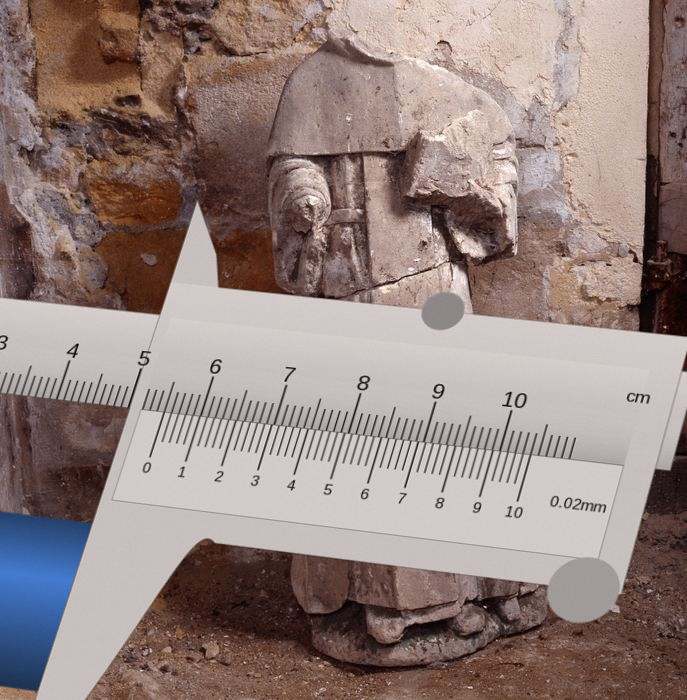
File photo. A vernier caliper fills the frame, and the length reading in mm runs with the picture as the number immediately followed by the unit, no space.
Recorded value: 55.0mm
